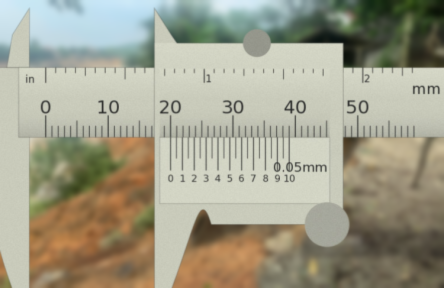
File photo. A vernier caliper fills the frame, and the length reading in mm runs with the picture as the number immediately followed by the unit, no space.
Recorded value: 20.0mm
